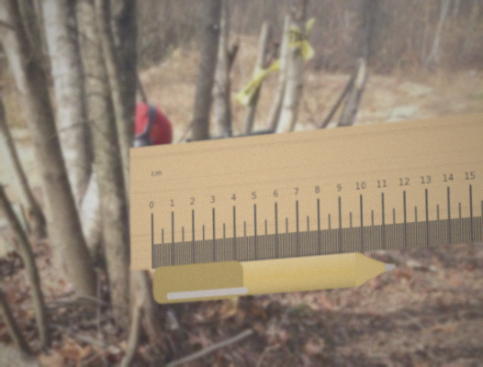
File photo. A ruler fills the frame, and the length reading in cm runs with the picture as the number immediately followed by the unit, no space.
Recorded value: 11.5cm
